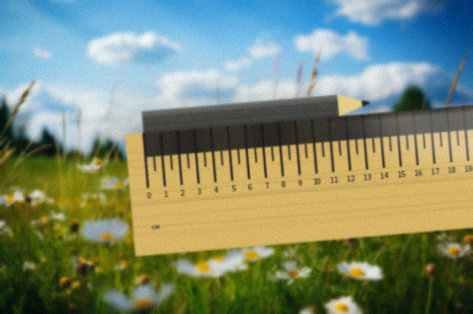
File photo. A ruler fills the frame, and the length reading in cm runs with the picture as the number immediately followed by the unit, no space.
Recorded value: 13.5cm
